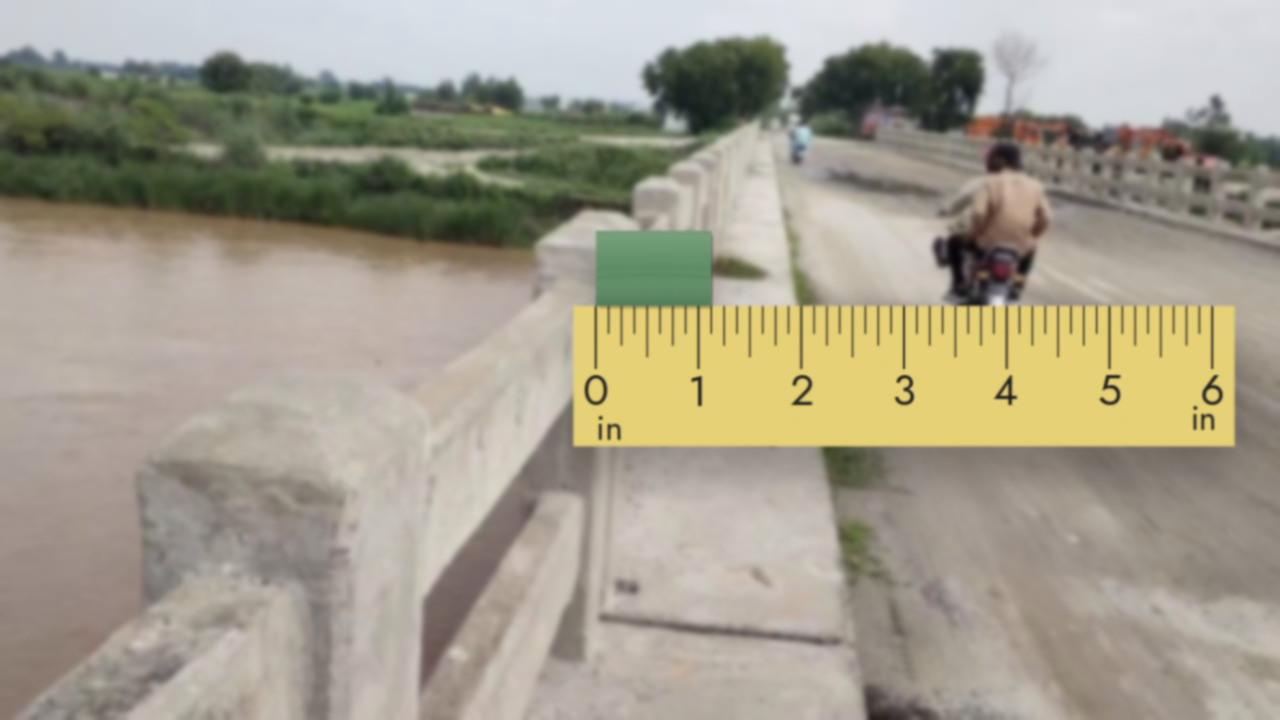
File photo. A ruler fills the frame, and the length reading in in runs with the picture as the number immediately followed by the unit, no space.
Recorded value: 1.125in
